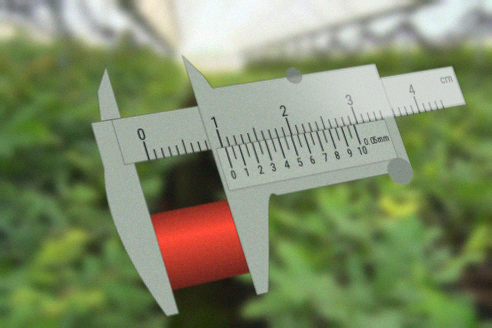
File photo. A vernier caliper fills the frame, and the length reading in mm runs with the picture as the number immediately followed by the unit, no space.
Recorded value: 10.4mm
